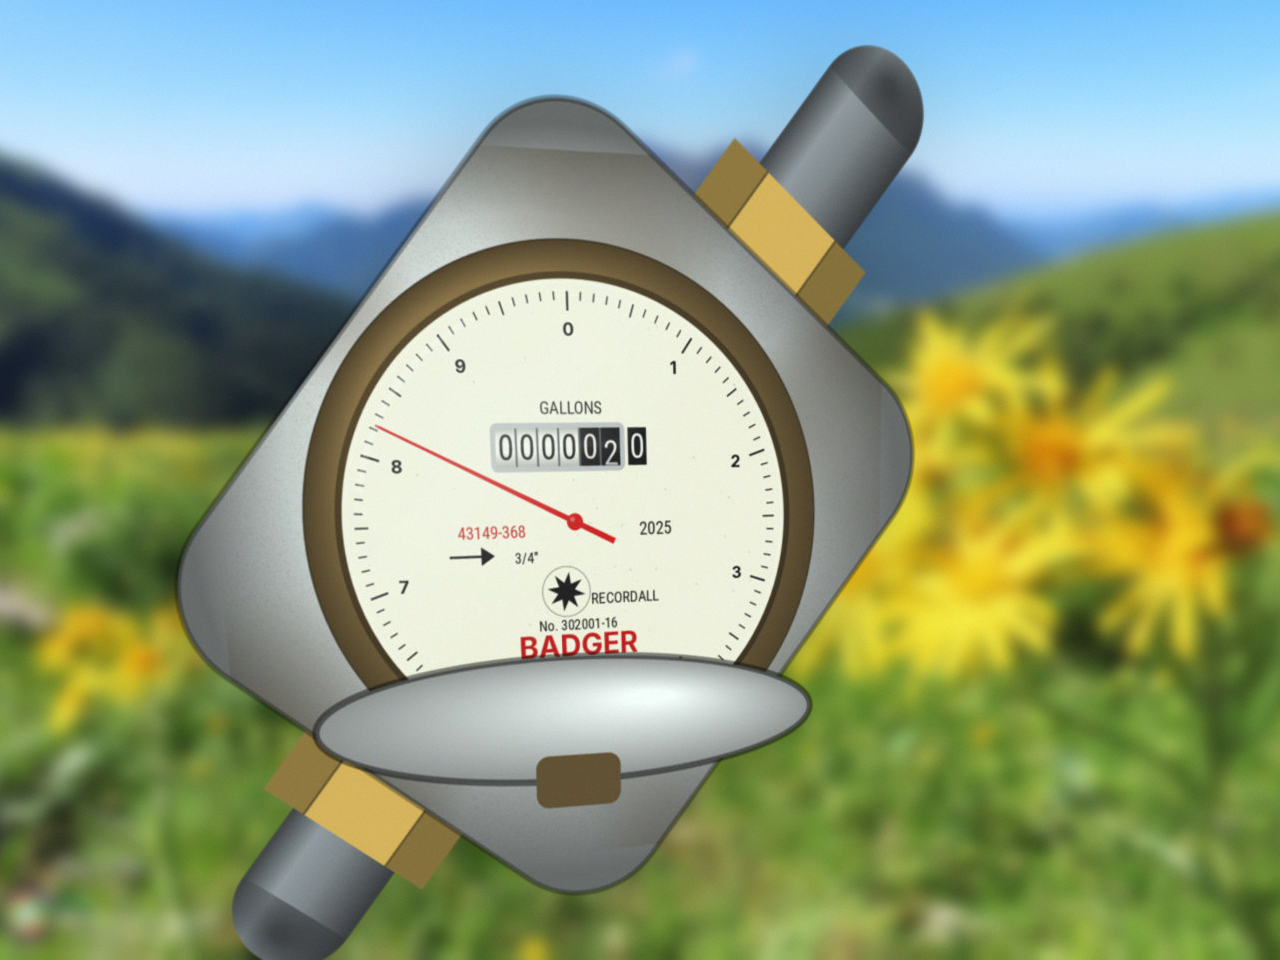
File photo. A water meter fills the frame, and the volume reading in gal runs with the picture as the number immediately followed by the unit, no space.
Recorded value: 18.2gal
